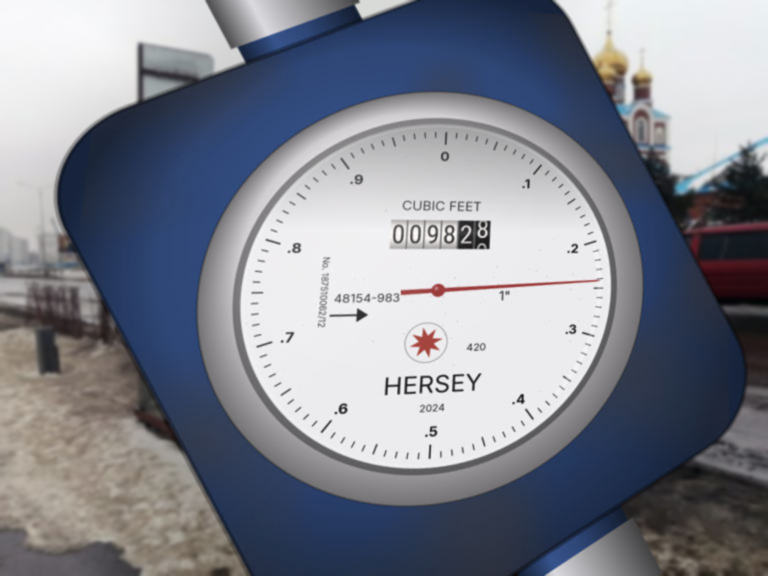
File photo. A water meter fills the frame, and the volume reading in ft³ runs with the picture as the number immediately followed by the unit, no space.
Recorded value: 9828.24ft³
